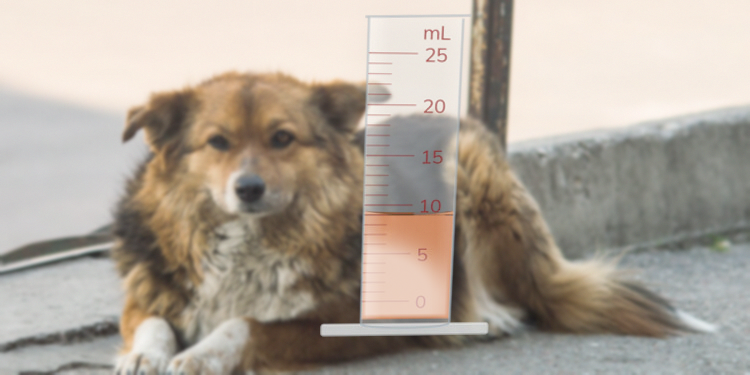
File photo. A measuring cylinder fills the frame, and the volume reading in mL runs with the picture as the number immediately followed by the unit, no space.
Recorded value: 9mL
